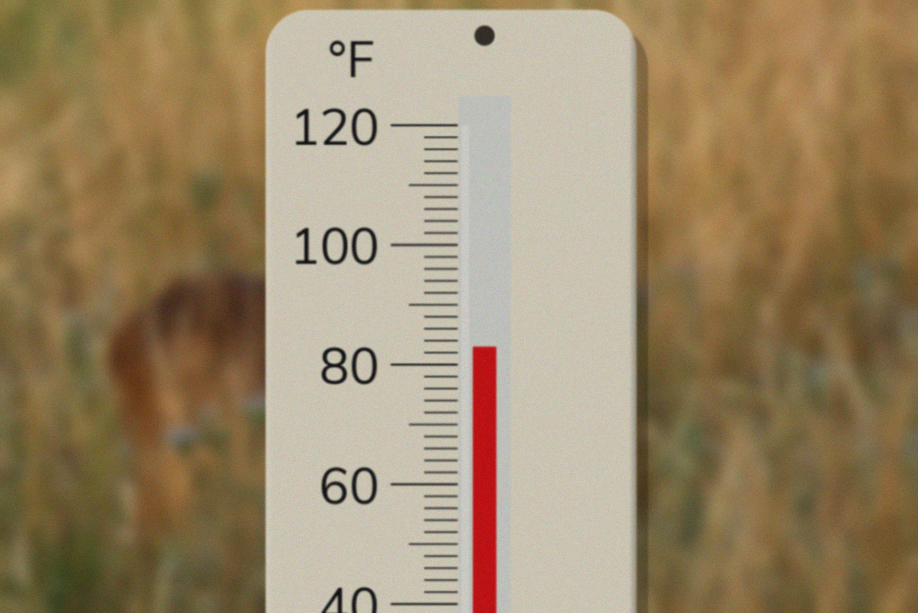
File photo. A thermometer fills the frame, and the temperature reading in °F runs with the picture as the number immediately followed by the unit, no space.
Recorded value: 83°F
